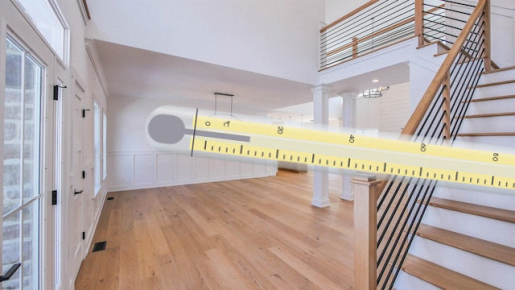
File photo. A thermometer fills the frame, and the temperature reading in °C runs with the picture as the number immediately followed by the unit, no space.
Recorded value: 12°C
